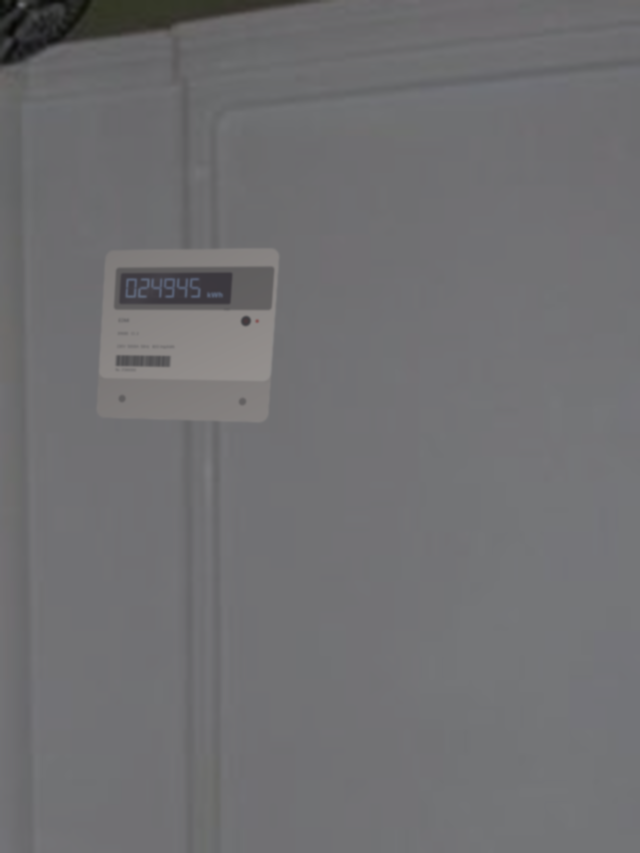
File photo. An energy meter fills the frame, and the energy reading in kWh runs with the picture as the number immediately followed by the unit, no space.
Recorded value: 24945kWh
